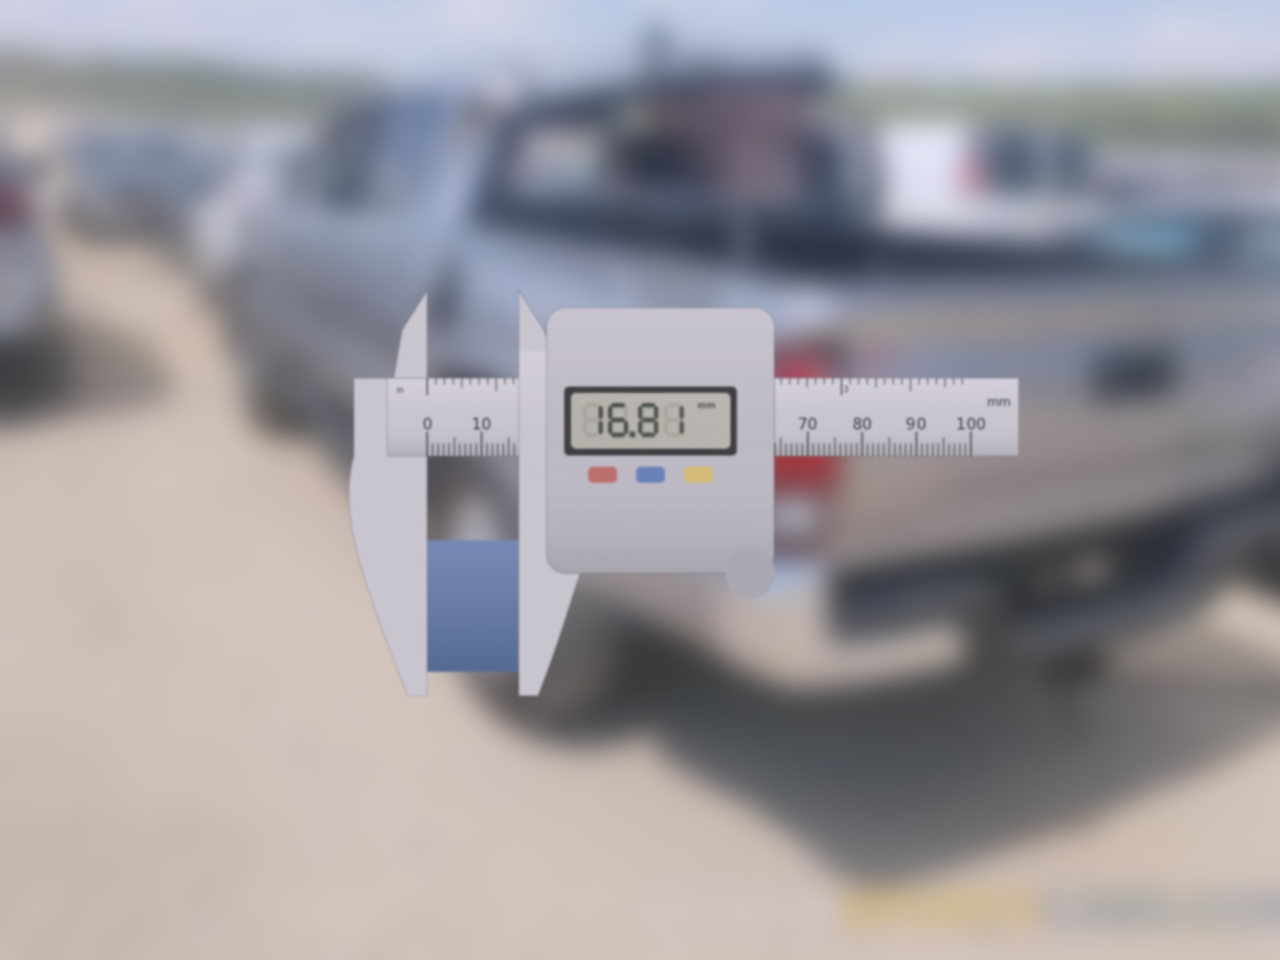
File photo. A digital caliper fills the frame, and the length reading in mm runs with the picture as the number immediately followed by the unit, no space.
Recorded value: 16.81mm
